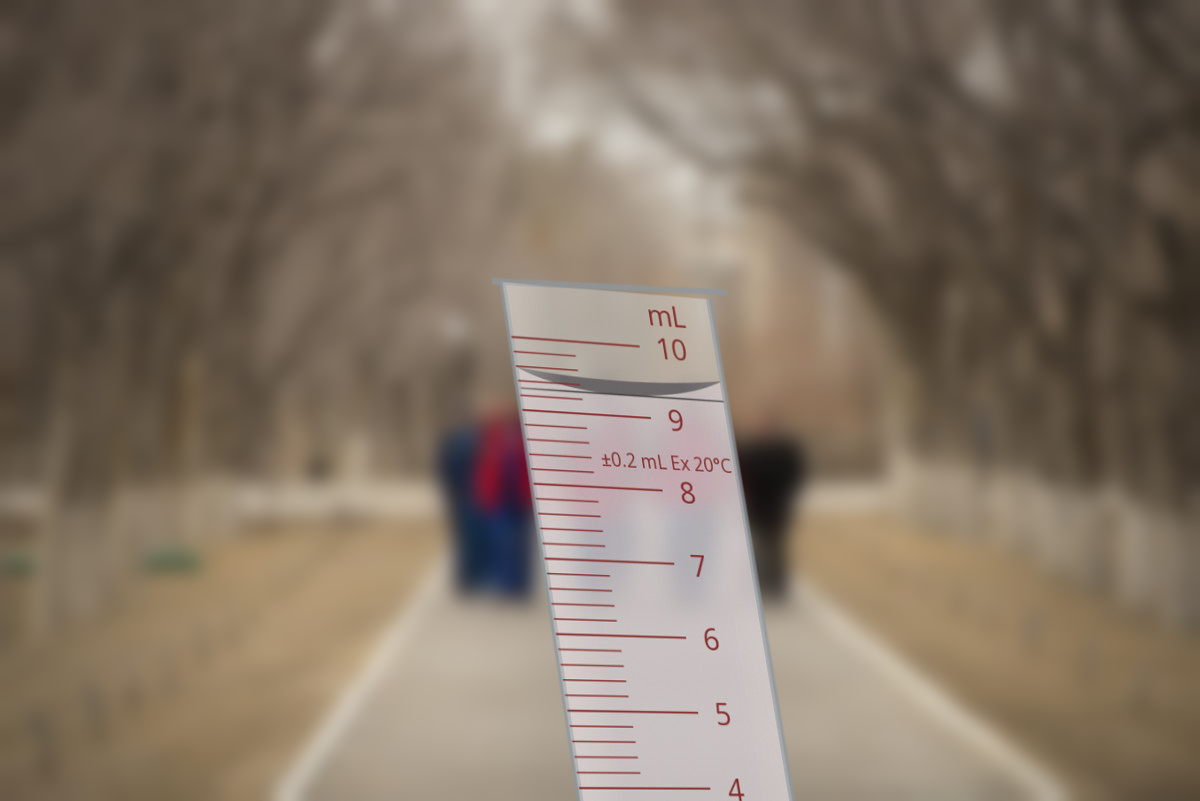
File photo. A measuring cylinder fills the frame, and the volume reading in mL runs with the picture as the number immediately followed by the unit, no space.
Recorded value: 9.3mL
